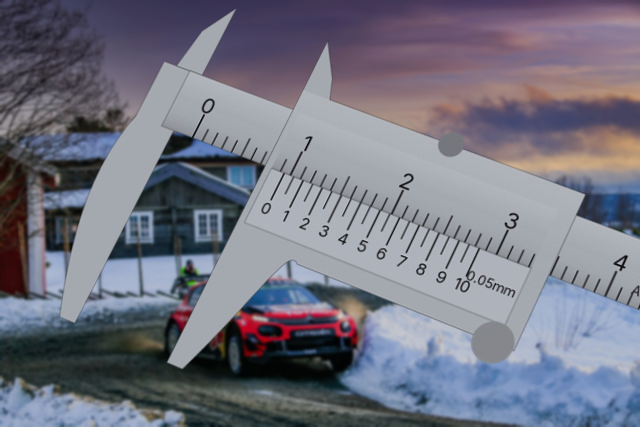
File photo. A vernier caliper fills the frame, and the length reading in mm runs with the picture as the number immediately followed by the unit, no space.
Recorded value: 9.4mm
